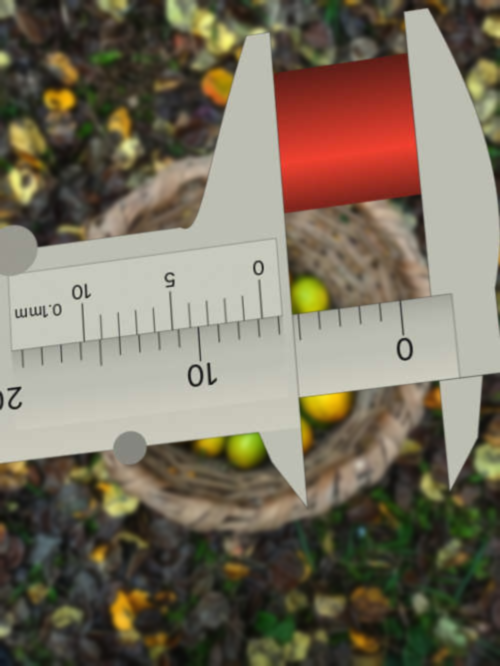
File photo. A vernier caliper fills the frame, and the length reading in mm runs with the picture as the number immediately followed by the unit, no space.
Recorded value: 6.8mm
